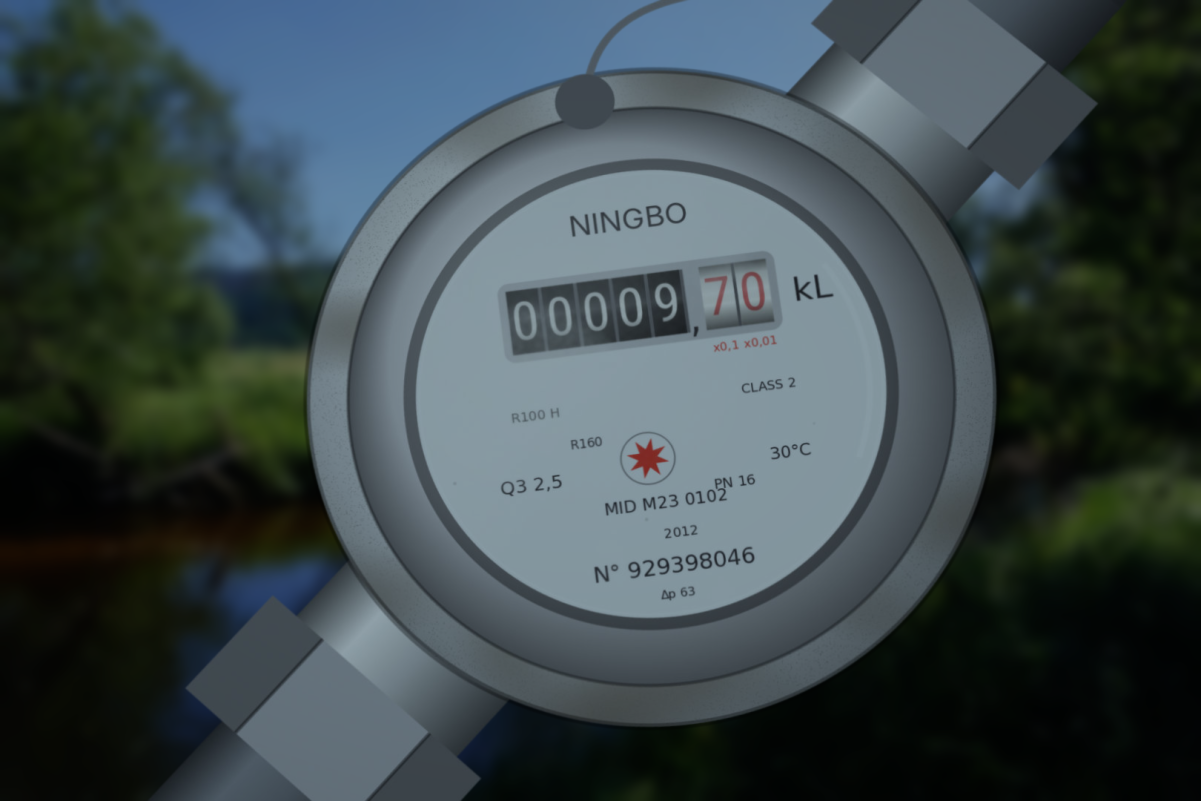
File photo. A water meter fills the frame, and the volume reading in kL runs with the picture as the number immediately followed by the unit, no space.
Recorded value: 9.70kL
